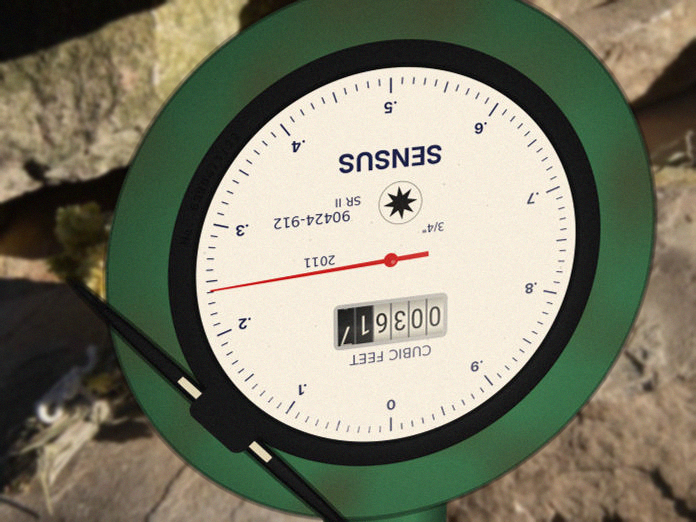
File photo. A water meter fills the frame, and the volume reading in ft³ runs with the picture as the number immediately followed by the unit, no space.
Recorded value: 3617.24ft³
